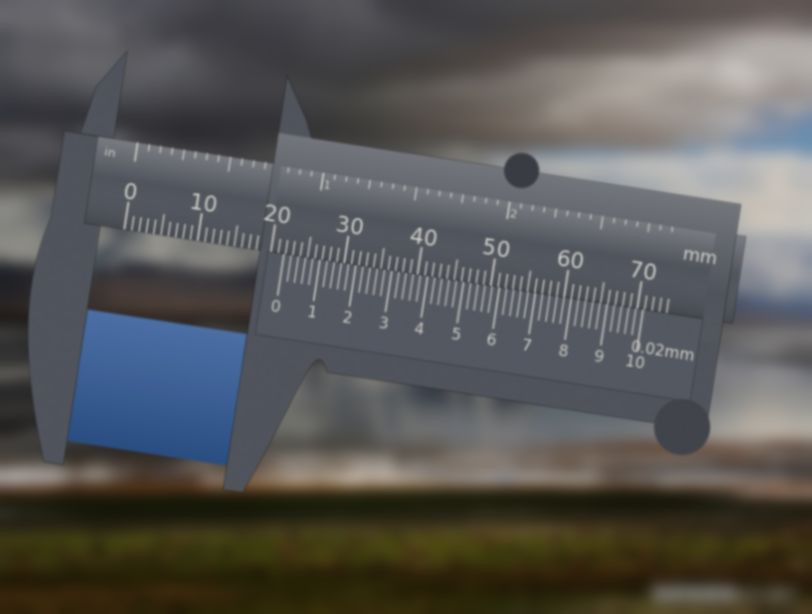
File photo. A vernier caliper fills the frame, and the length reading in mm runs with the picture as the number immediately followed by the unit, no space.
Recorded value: 21.8mm
